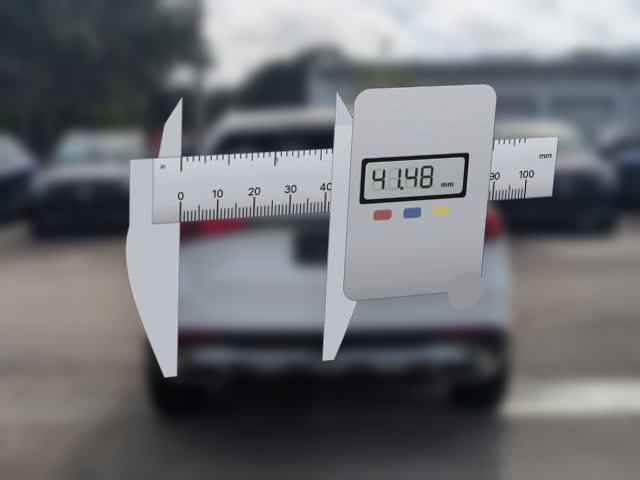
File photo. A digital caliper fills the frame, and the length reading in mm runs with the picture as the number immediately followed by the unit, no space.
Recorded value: 41.48mm
